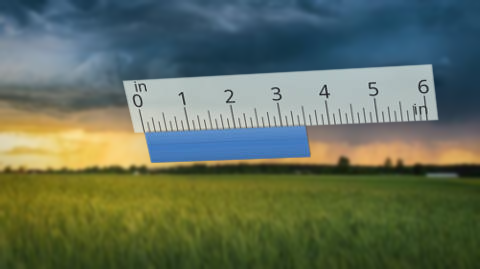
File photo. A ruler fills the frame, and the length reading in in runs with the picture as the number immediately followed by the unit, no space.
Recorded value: 3.5in
